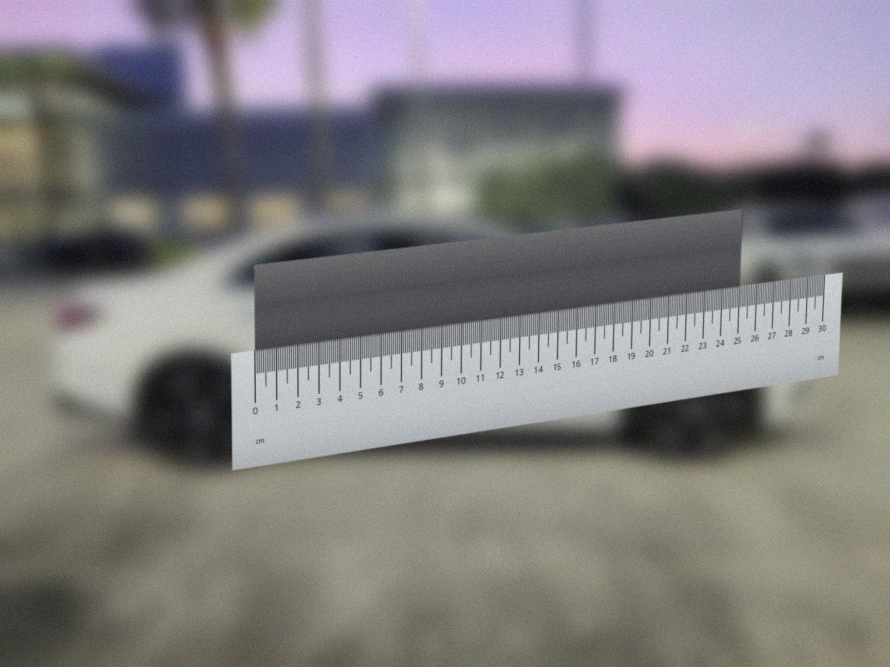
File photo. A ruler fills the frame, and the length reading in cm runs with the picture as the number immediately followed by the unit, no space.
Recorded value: 25cm
